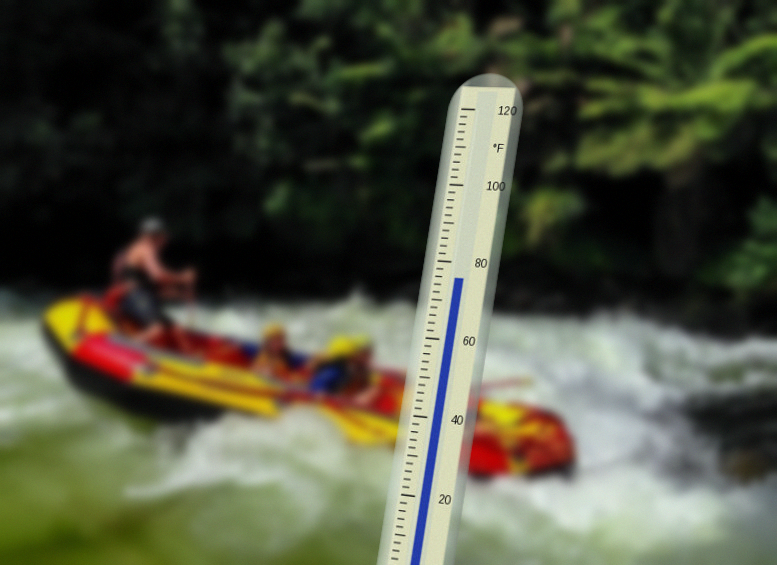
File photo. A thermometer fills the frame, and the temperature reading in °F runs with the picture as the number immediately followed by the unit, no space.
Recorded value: 76°F
